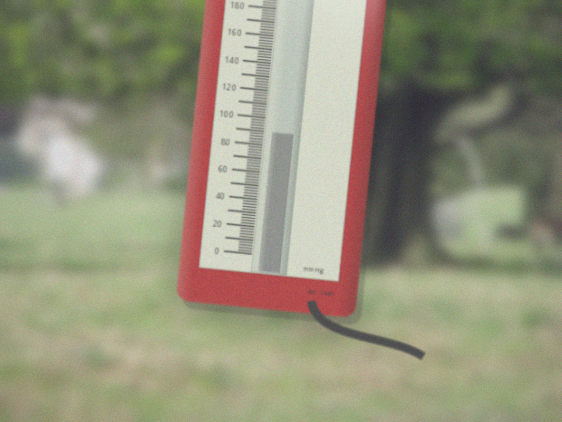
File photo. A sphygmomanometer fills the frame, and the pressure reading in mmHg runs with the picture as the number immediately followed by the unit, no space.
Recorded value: 90mmHg
